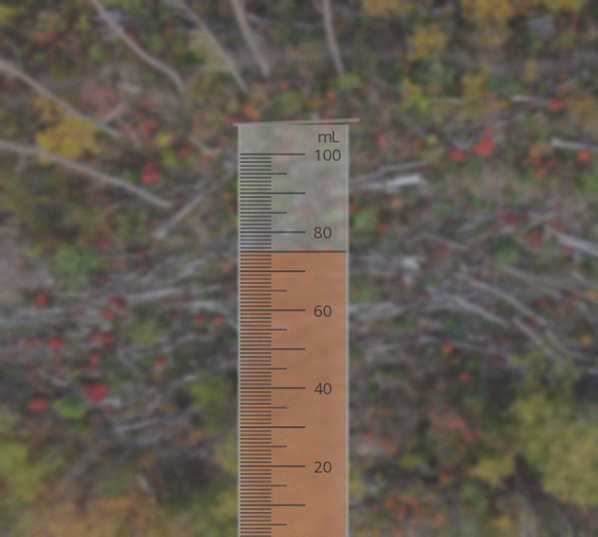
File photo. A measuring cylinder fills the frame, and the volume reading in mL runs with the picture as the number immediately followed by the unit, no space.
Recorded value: 75mL
